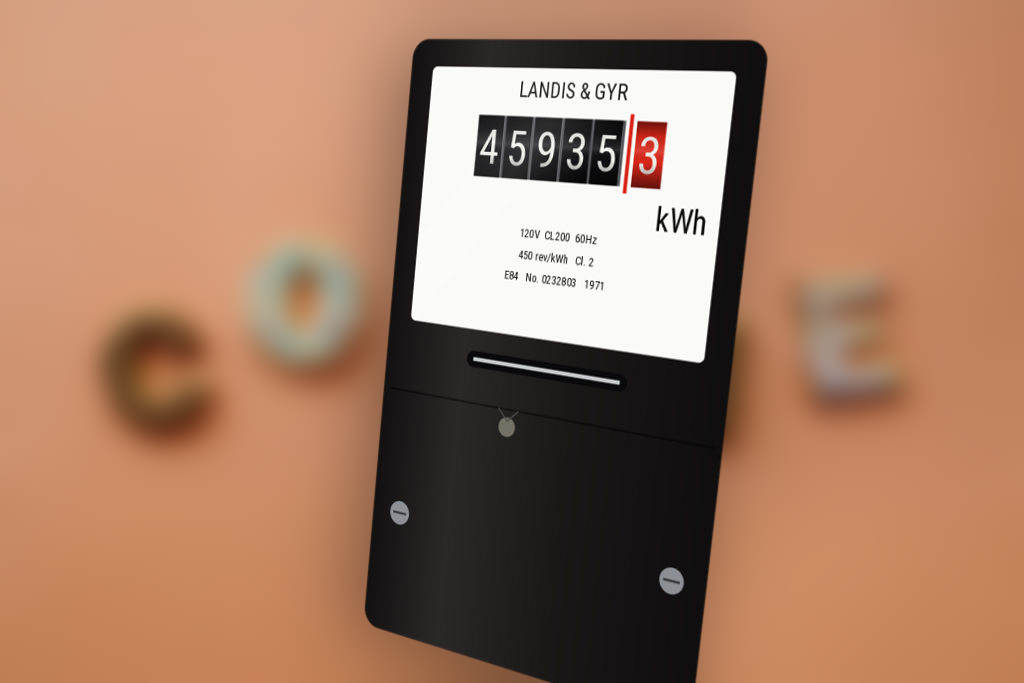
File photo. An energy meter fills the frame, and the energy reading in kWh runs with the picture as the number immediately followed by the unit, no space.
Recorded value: 45935.3kWh
